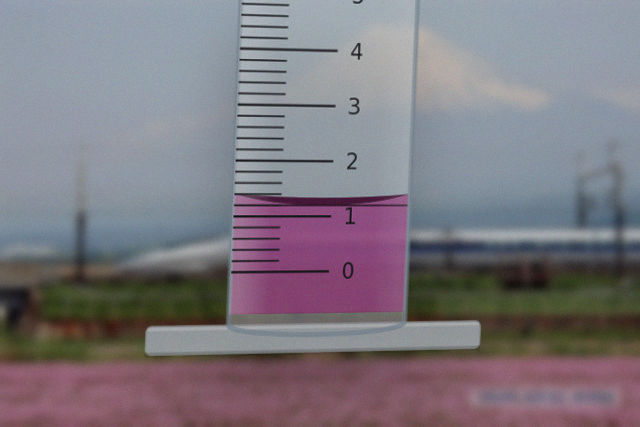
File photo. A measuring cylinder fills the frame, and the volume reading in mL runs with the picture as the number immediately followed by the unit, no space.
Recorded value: 1.2mL
